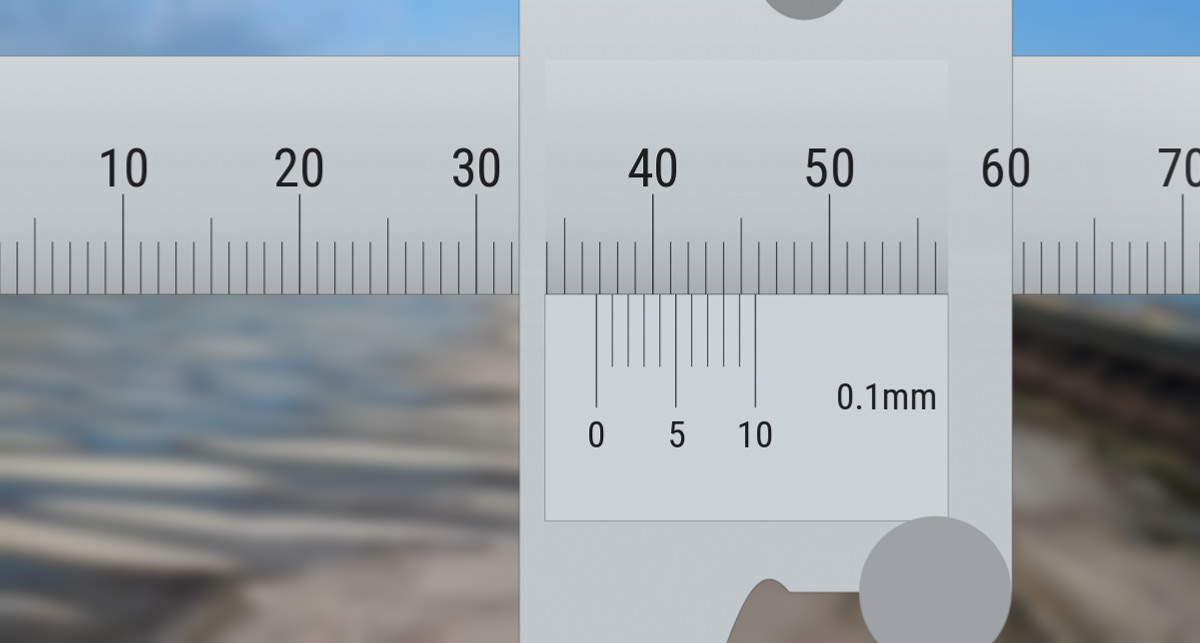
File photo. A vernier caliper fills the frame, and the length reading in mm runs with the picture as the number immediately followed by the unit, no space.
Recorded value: 36.8mm
